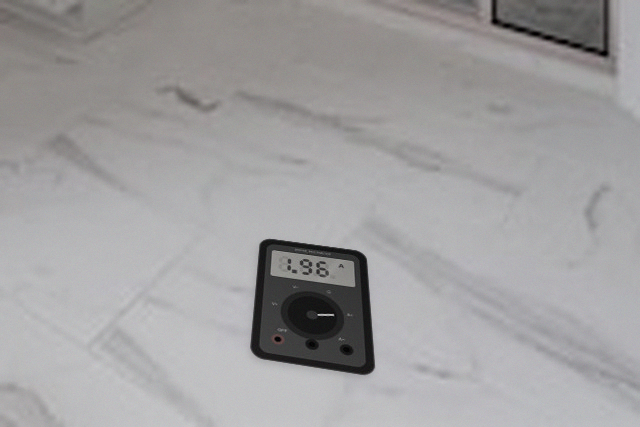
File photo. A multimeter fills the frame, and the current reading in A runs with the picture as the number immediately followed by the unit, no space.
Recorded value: 1.96A
